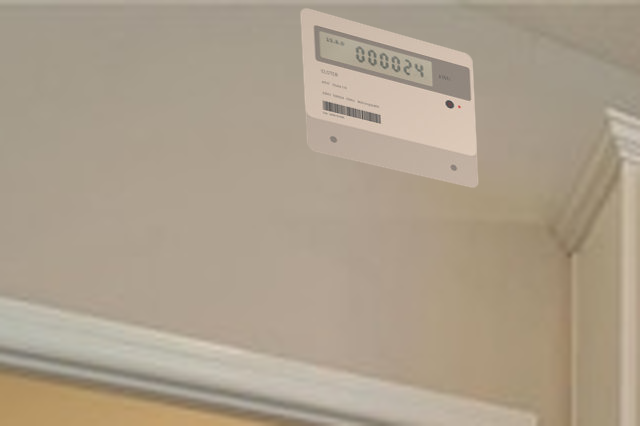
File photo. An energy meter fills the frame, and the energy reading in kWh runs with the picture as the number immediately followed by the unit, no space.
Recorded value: 24kWh
